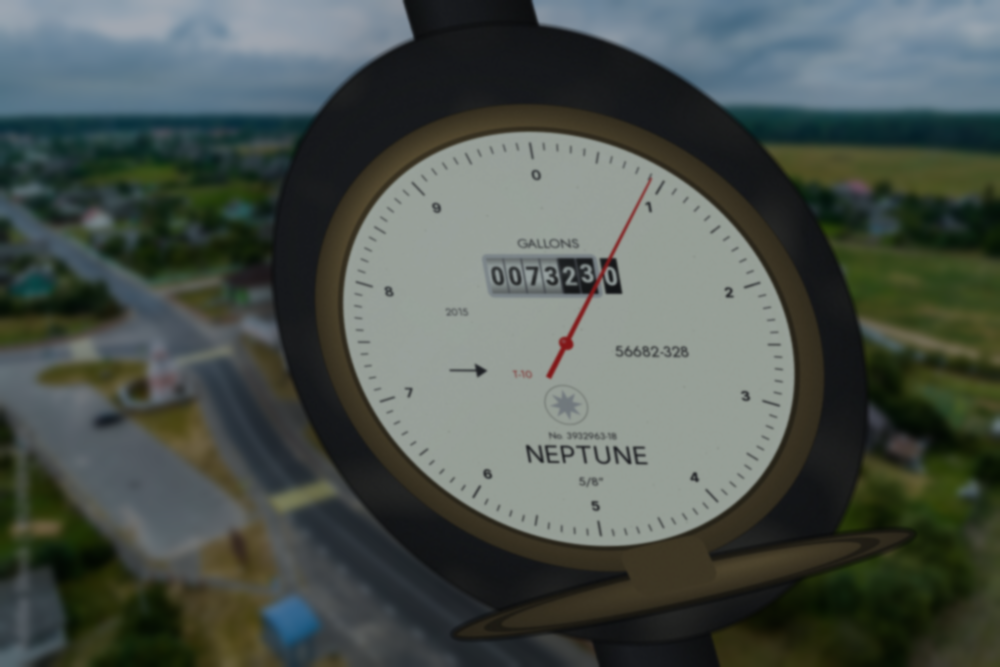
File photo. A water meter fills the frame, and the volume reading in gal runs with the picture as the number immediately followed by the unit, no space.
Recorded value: 73230.9gal
